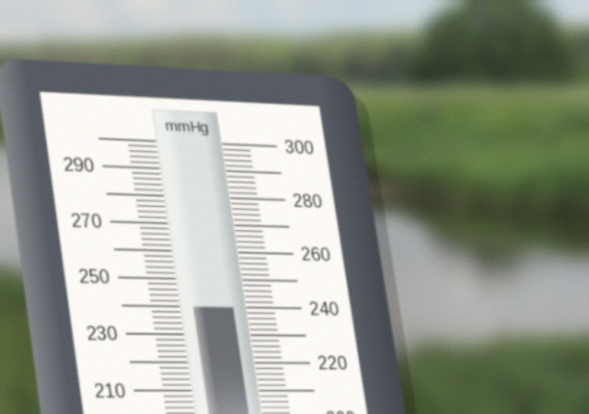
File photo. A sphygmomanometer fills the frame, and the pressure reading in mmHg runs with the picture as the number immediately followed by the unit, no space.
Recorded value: 240mmHg
